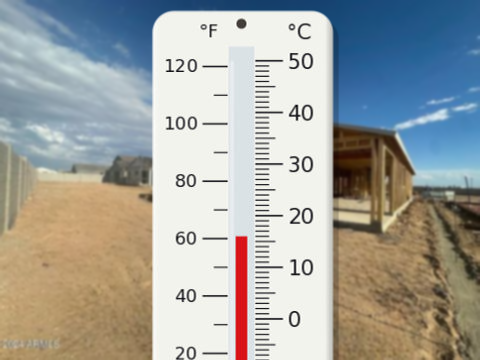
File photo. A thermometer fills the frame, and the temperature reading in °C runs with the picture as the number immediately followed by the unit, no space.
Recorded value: 16°C
